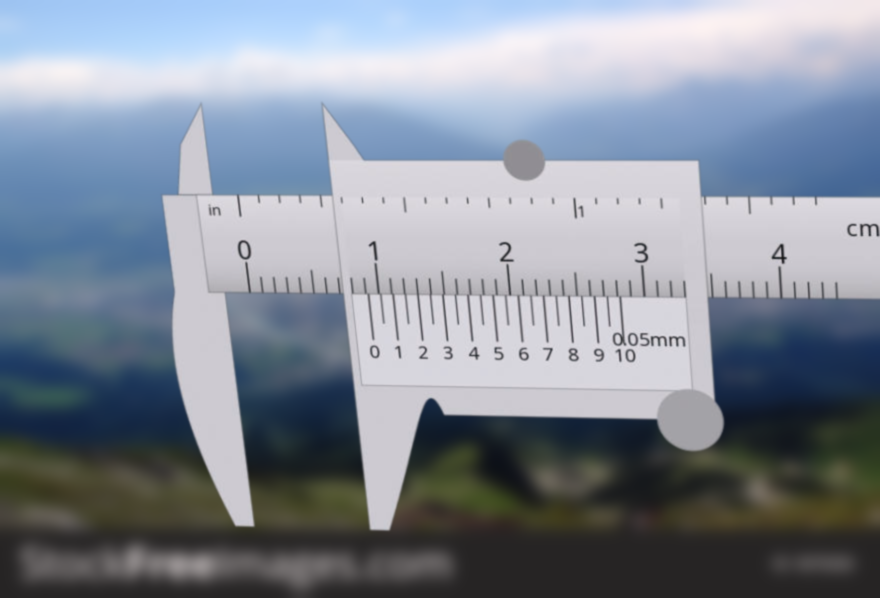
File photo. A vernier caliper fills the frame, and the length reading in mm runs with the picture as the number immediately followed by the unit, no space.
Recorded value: 9.2mm
